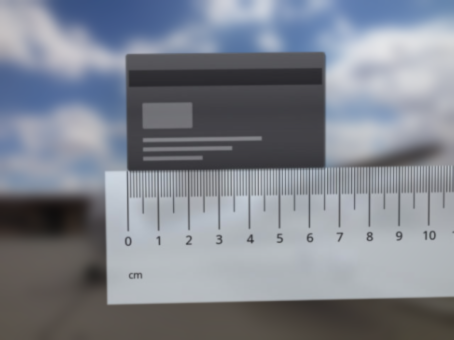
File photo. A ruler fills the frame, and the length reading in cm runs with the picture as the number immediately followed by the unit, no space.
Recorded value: 6.5cm
